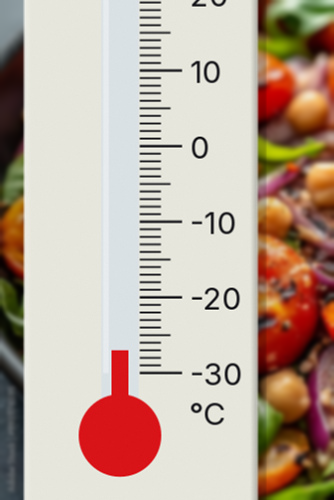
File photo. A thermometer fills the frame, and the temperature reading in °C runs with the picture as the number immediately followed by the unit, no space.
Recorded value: -27°C
